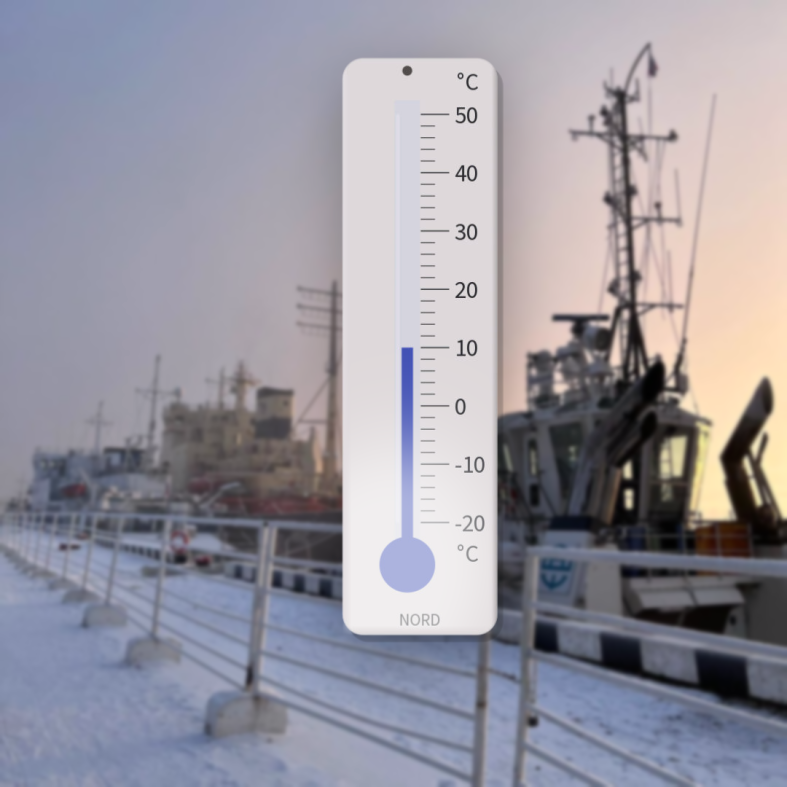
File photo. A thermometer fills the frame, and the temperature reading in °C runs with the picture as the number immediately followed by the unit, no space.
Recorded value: 10°C
